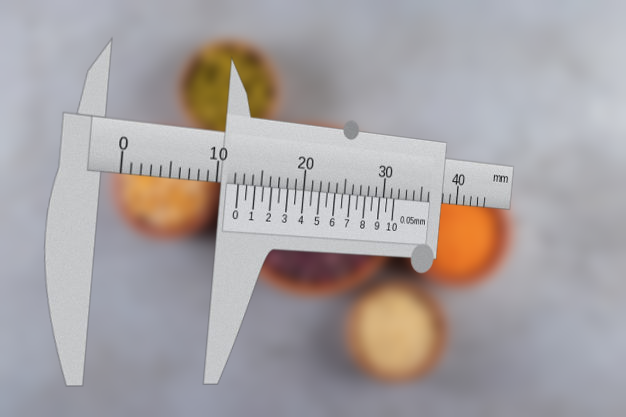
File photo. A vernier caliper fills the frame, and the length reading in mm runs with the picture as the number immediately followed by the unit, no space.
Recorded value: 12.4mm
